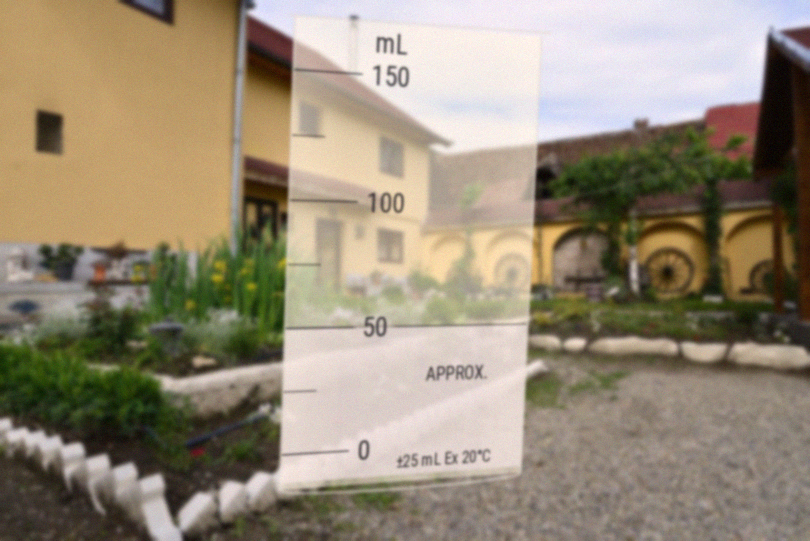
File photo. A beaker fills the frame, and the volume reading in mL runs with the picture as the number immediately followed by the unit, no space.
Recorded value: 50mL
